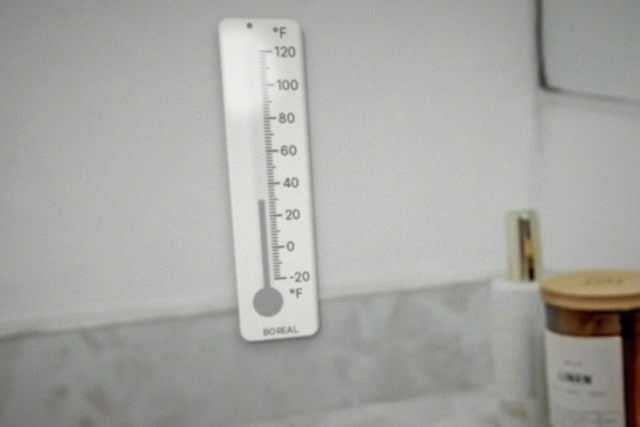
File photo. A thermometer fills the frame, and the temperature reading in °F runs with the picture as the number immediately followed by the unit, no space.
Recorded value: 30°F
